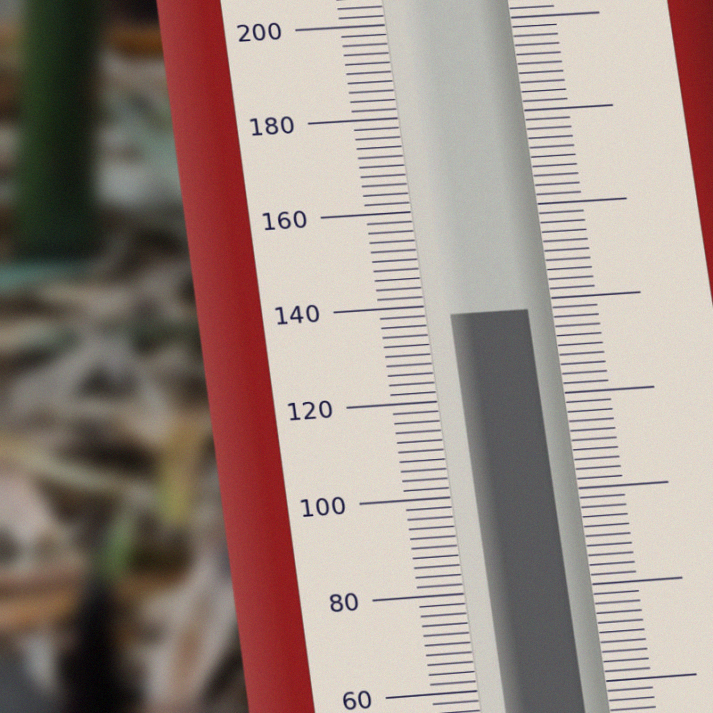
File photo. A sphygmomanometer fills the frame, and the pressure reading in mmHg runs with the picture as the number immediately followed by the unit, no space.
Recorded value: 138mmHg
